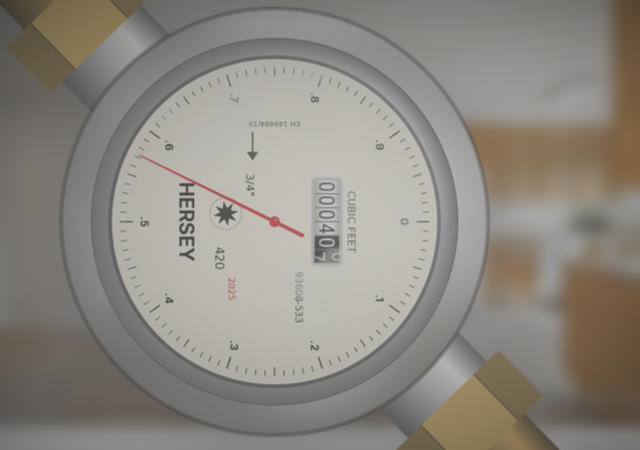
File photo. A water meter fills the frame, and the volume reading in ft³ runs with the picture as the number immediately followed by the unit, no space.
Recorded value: 406.57ft³
